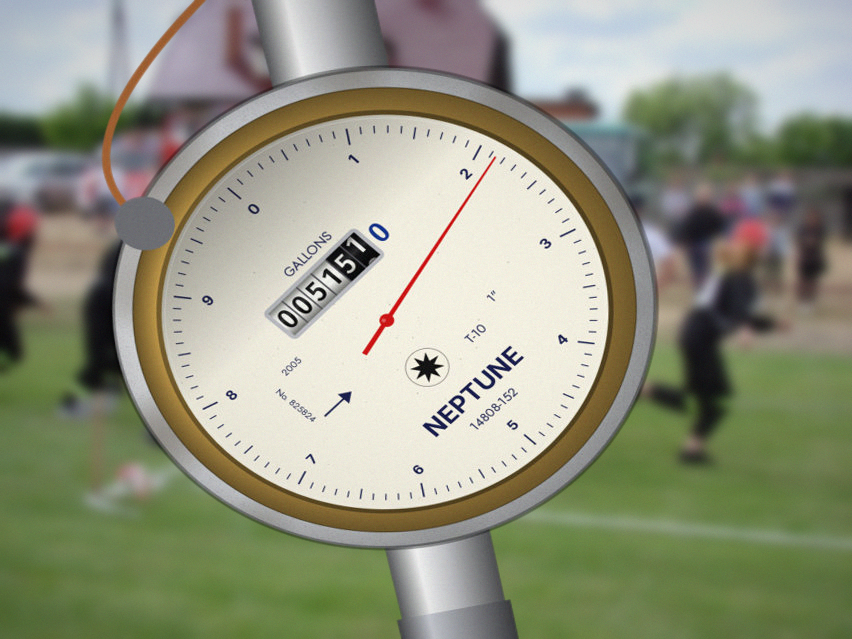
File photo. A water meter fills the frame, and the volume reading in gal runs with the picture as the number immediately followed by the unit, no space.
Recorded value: 51512.1gal
